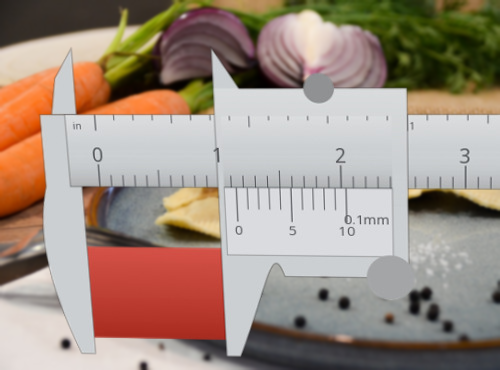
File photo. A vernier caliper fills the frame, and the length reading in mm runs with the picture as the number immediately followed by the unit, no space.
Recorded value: 11.4mm
